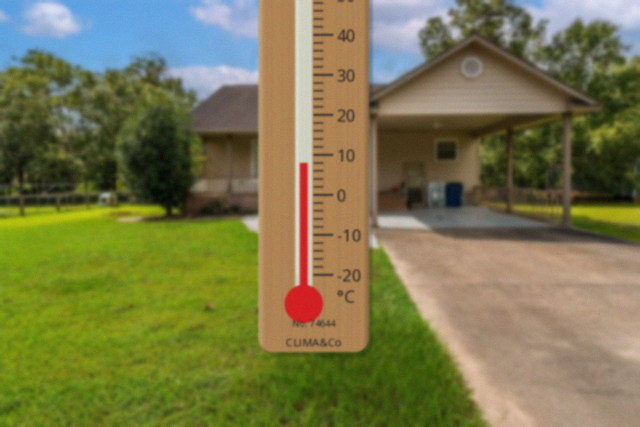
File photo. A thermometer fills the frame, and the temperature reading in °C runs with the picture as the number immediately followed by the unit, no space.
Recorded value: 8°C
